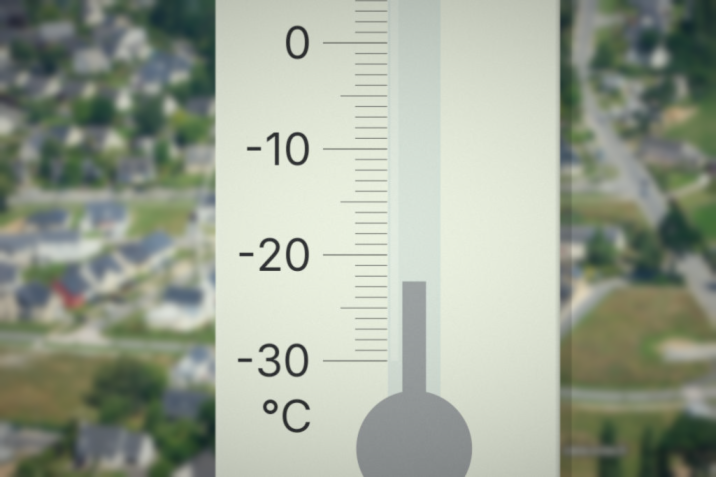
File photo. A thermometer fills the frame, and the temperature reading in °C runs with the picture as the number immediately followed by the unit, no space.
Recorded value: -22.5°C
